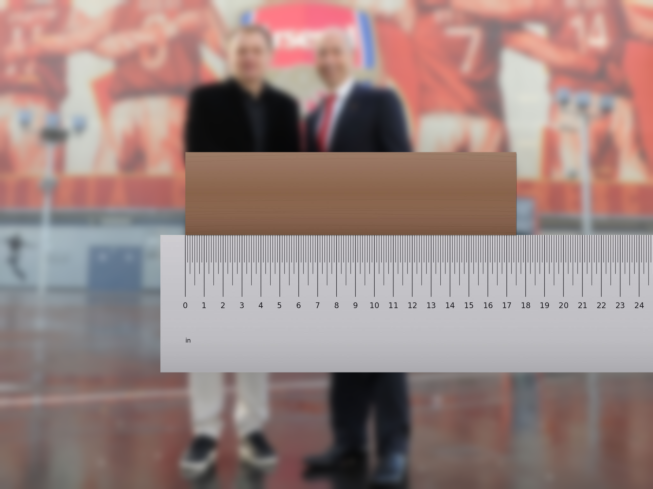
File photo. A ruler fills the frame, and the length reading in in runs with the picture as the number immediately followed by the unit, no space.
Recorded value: 17.5in
